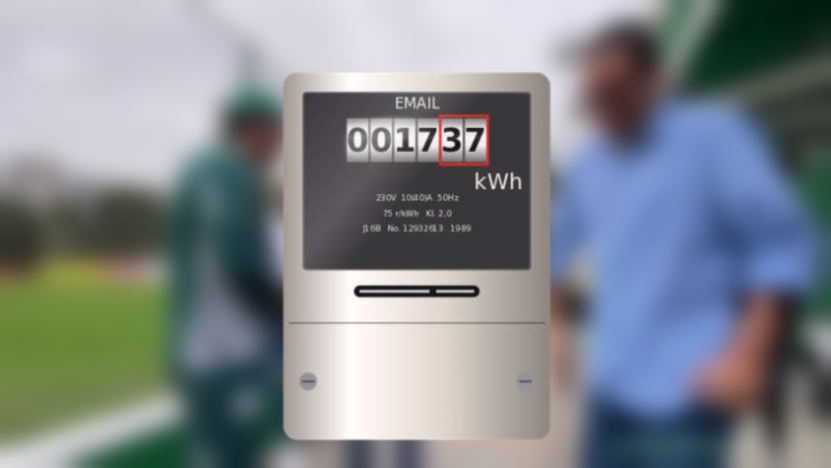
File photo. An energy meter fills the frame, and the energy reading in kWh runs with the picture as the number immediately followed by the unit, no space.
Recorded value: 17.37kWh
